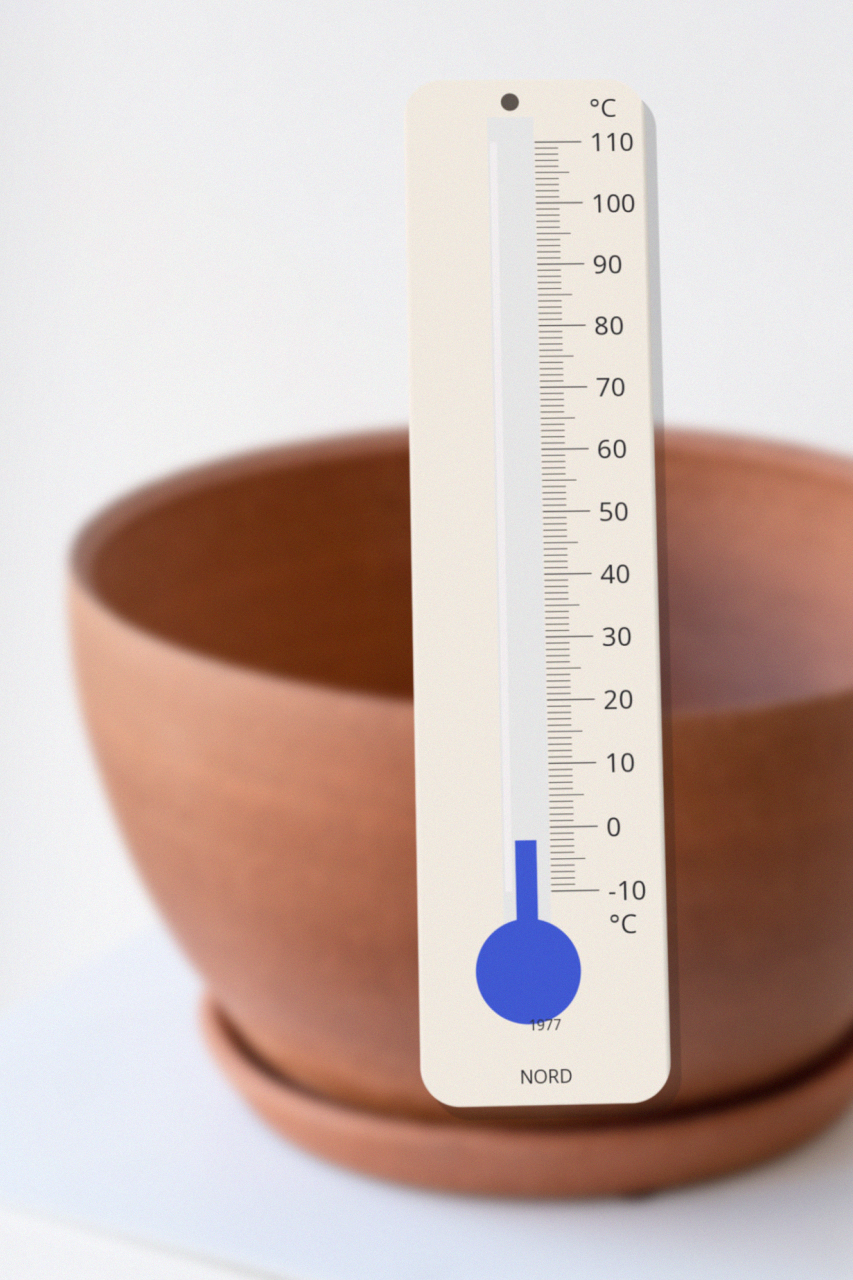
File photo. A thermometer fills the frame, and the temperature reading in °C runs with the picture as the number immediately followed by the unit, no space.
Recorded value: -2°C
